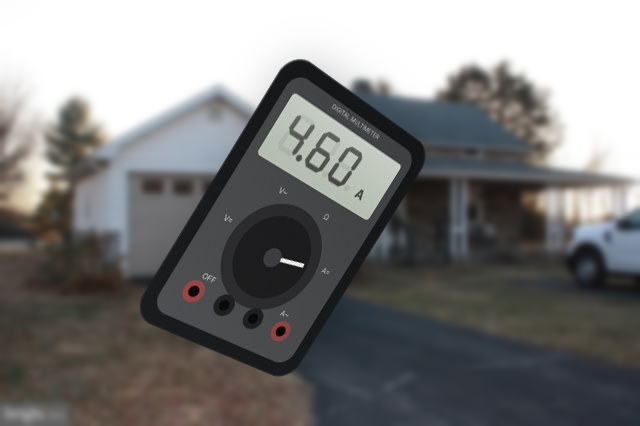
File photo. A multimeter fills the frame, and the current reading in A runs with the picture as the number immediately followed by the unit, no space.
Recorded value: 4.60A
